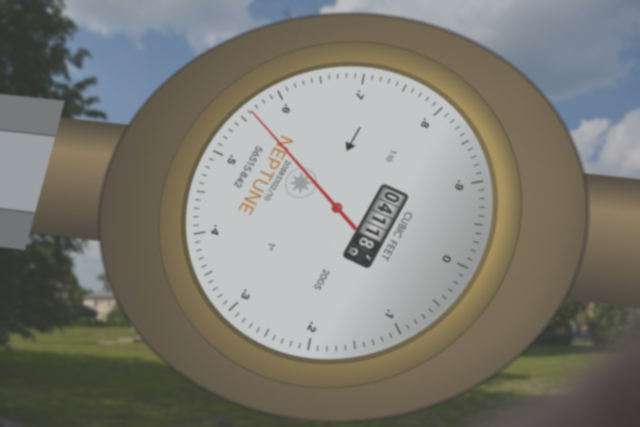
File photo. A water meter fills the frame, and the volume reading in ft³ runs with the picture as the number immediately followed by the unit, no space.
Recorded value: 41187.56ft³
